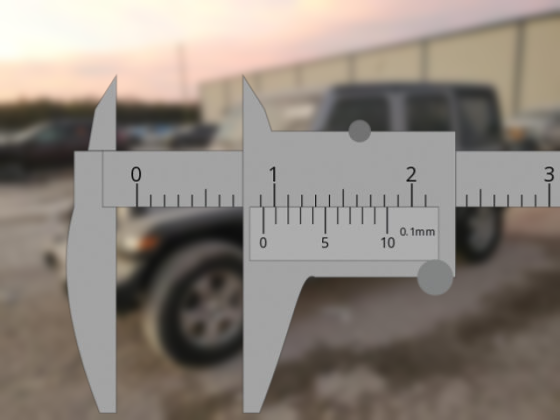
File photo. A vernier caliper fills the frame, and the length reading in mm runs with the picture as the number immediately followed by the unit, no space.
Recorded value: 9.2mm
